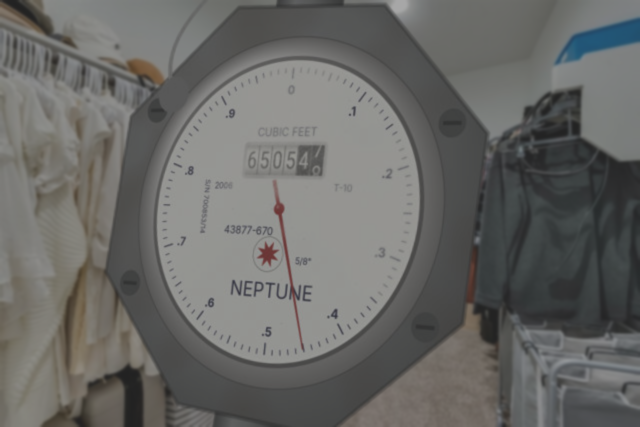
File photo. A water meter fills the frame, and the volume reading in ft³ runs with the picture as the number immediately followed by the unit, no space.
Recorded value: 650547.45ft³
